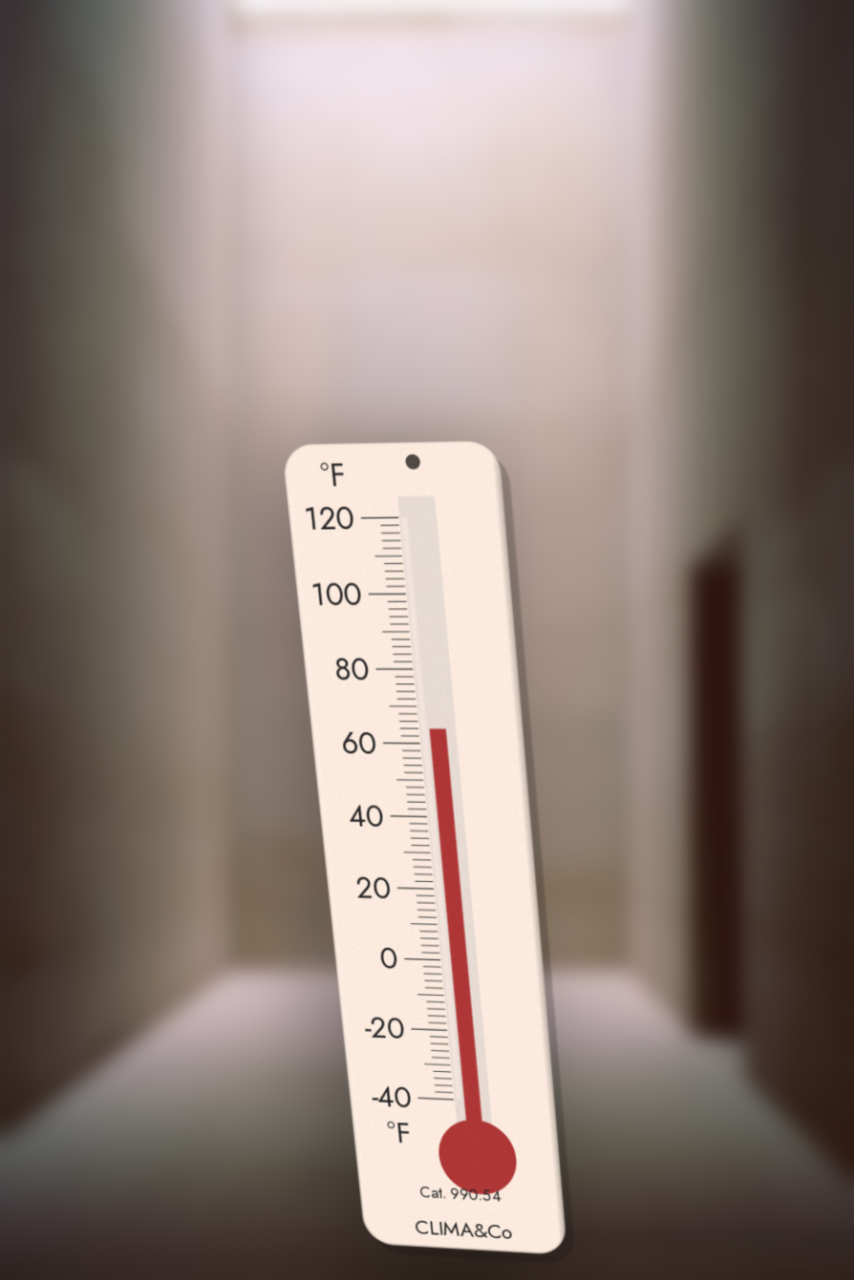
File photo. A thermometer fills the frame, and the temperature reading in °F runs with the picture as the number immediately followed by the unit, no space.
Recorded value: 64°F
